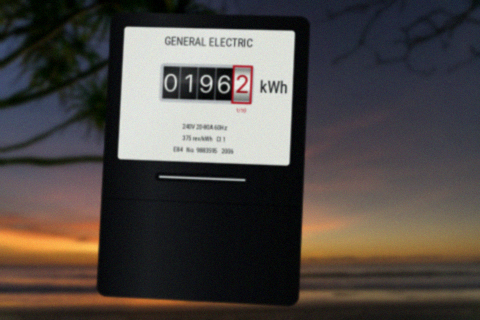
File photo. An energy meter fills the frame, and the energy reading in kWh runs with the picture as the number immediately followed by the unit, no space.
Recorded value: 196.2kWh
